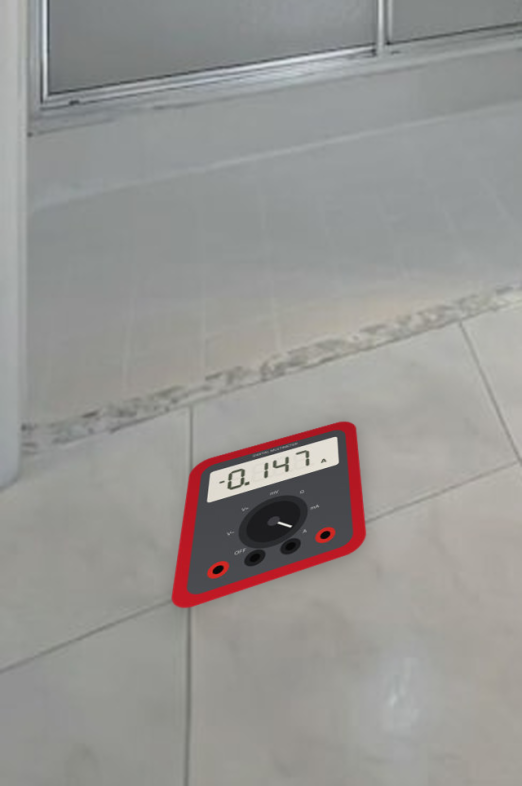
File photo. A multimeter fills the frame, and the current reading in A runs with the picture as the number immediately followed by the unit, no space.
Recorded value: -0.147A
